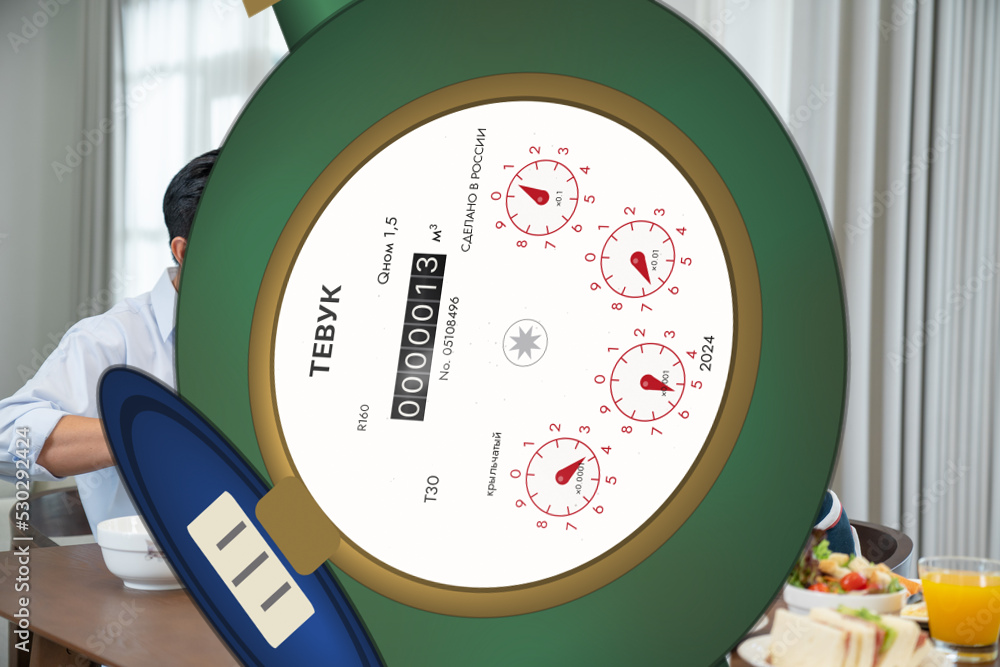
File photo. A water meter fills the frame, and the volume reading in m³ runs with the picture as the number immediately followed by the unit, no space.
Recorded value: 13.0653m³
